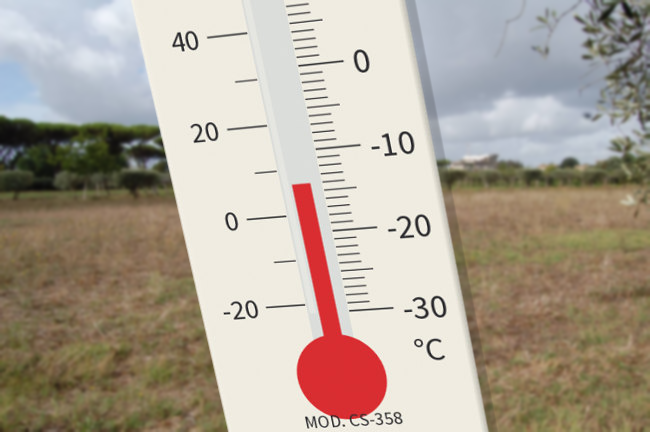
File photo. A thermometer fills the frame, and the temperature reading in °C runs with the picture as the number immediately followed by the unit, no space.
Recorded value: -14°C
